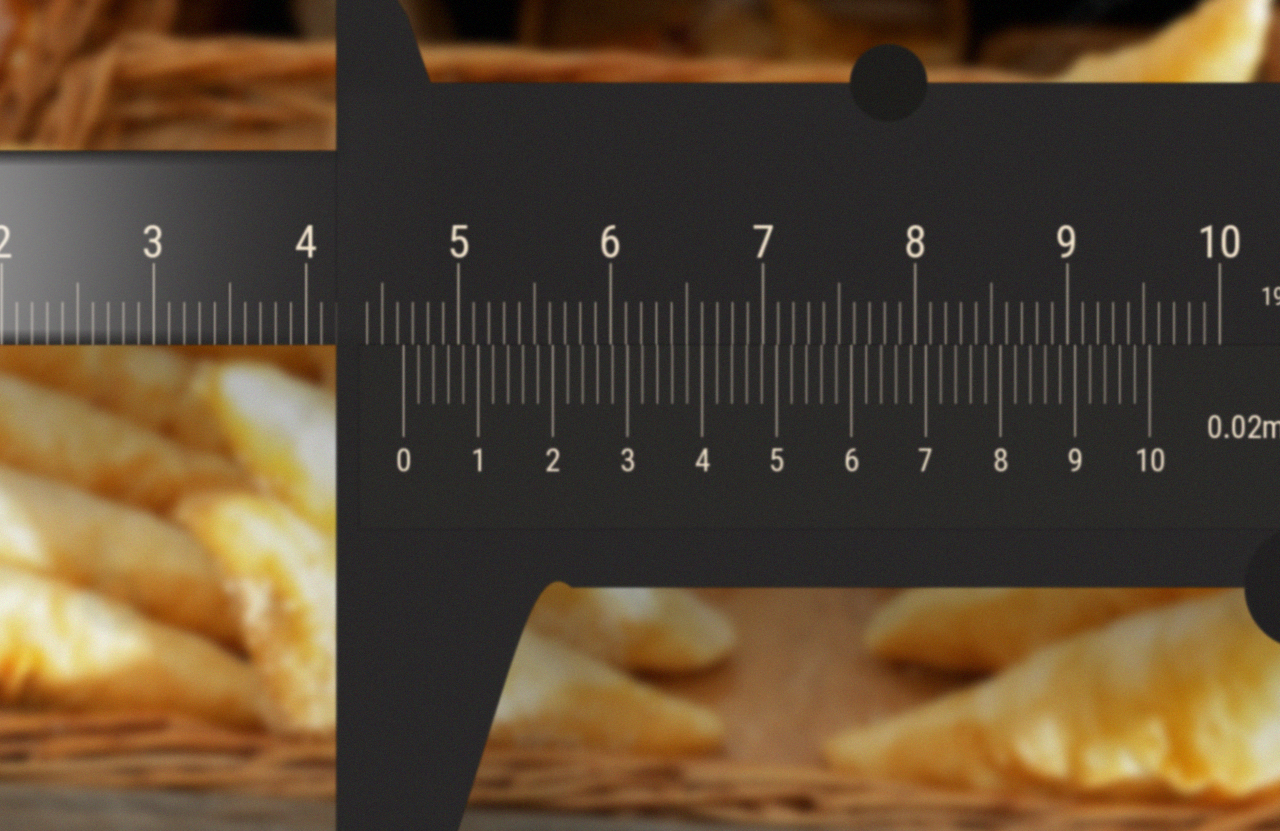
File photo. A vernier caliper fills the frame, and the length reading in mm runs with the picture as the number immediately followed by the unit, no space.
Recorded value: 46.4mm
